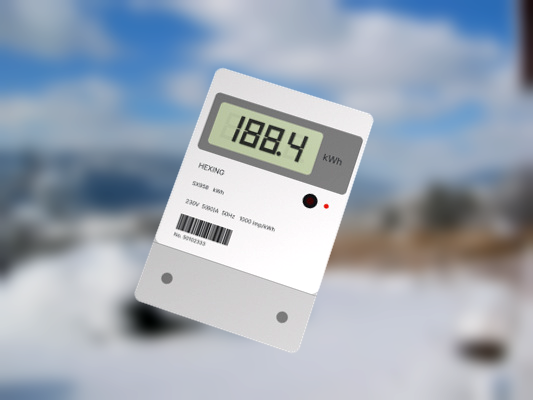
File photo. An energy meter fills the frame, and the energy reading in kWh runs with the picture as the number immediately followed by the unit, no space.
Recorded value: 188.4kWh
